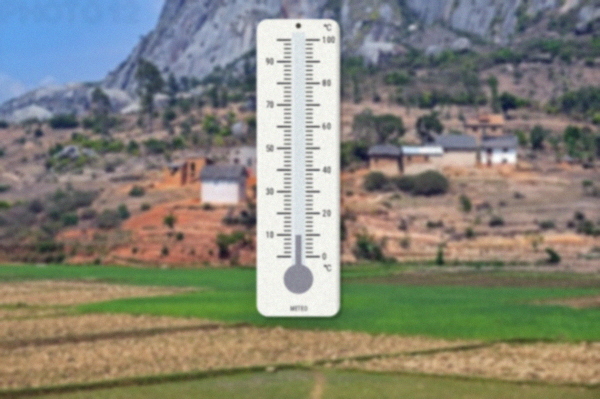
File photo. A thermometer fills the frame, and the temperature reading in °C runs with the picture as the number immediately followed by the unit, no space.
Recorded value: 10°C
